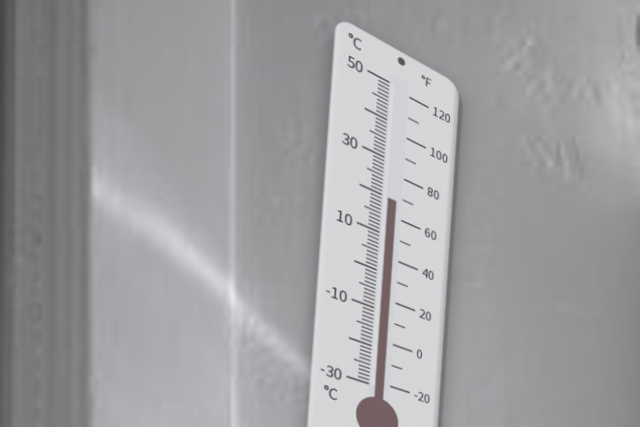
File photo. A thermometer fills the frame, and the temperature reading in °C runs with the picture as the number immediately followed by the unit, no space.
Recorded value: 20°C
